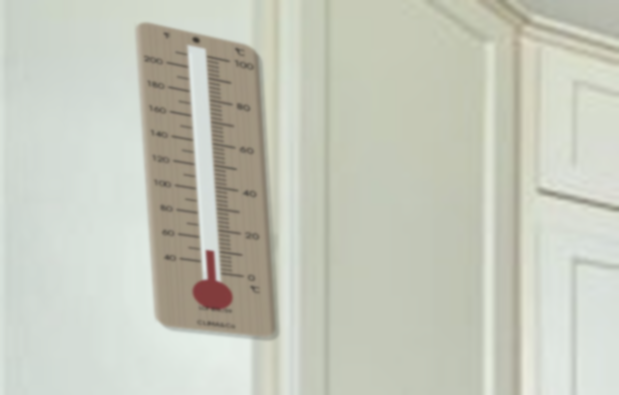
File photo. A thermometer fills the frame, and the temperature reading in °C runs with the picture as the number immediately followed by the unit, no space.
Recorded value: 10°C
